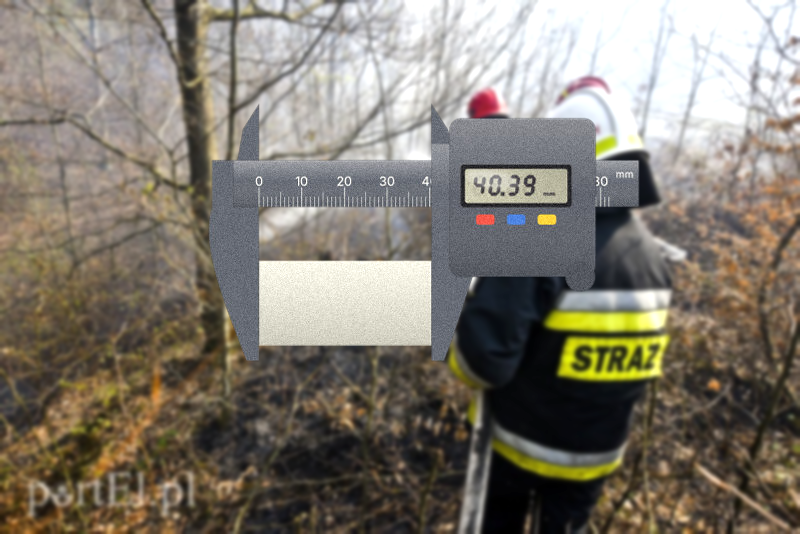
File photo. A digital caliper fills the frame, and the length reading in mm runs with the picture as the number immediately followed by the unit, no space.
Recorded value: 40.39mm
